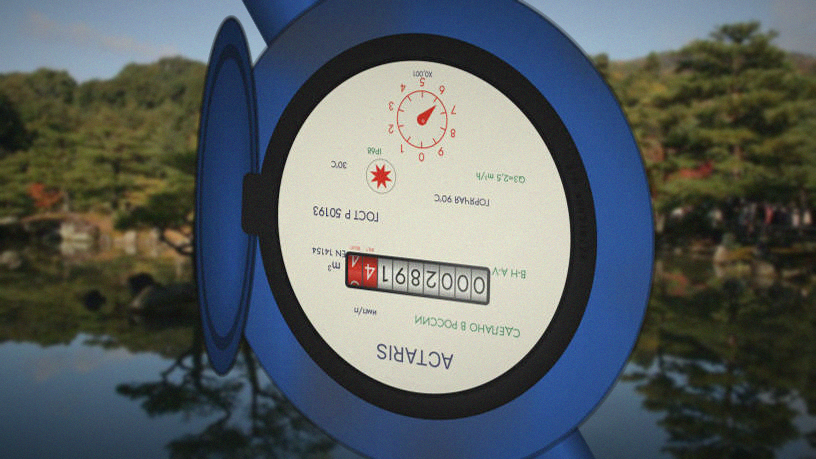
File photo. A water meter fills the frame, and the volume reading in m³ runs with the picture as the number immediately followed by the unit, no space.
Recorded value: 2891.436m³
